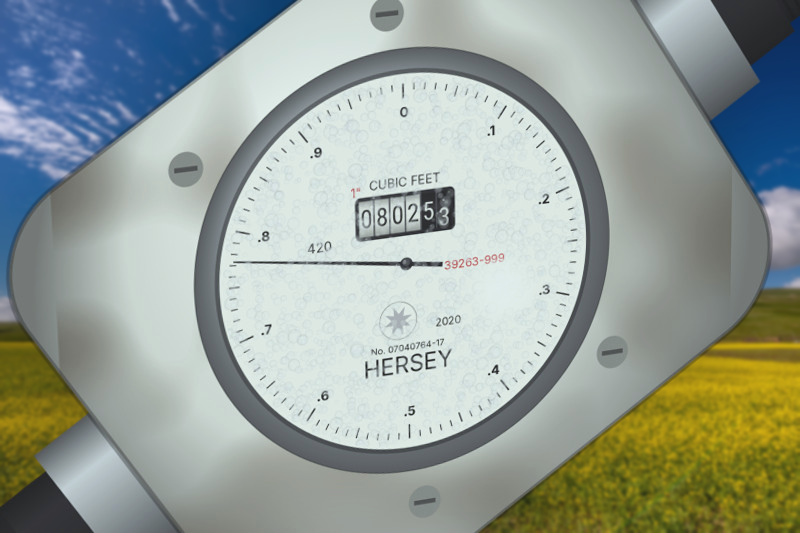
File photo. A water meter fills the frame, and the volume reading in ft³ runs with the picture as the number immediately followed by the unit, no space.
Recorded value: 80252.77ft³
